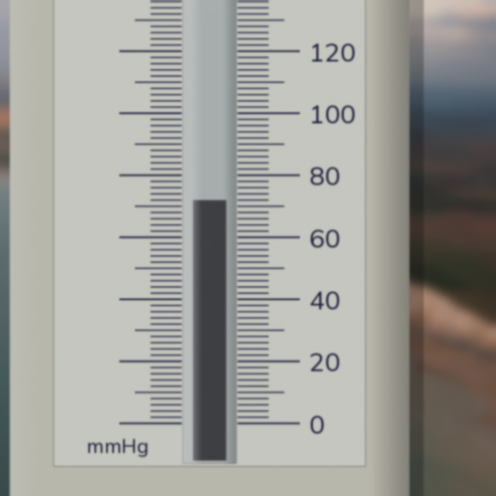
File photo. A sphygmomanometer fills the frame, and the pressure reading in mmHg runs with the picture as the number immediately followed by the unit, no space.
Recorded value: 72mmHg
